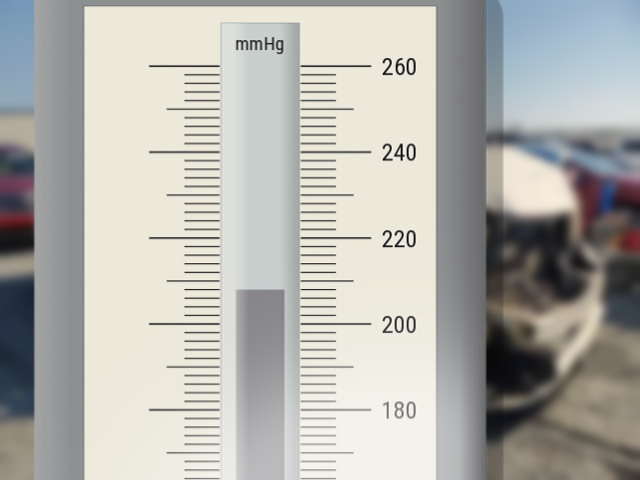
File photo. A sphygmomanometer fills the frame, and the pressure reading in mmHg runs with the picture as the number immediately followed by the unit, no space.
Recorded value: 208mmHg
